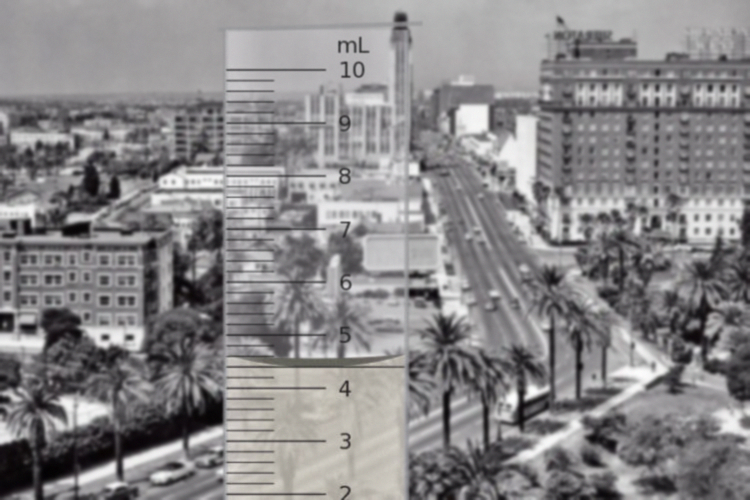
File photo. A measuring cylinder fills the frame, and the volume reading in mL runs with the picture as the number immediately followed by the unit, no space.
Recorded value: 4.4mL
